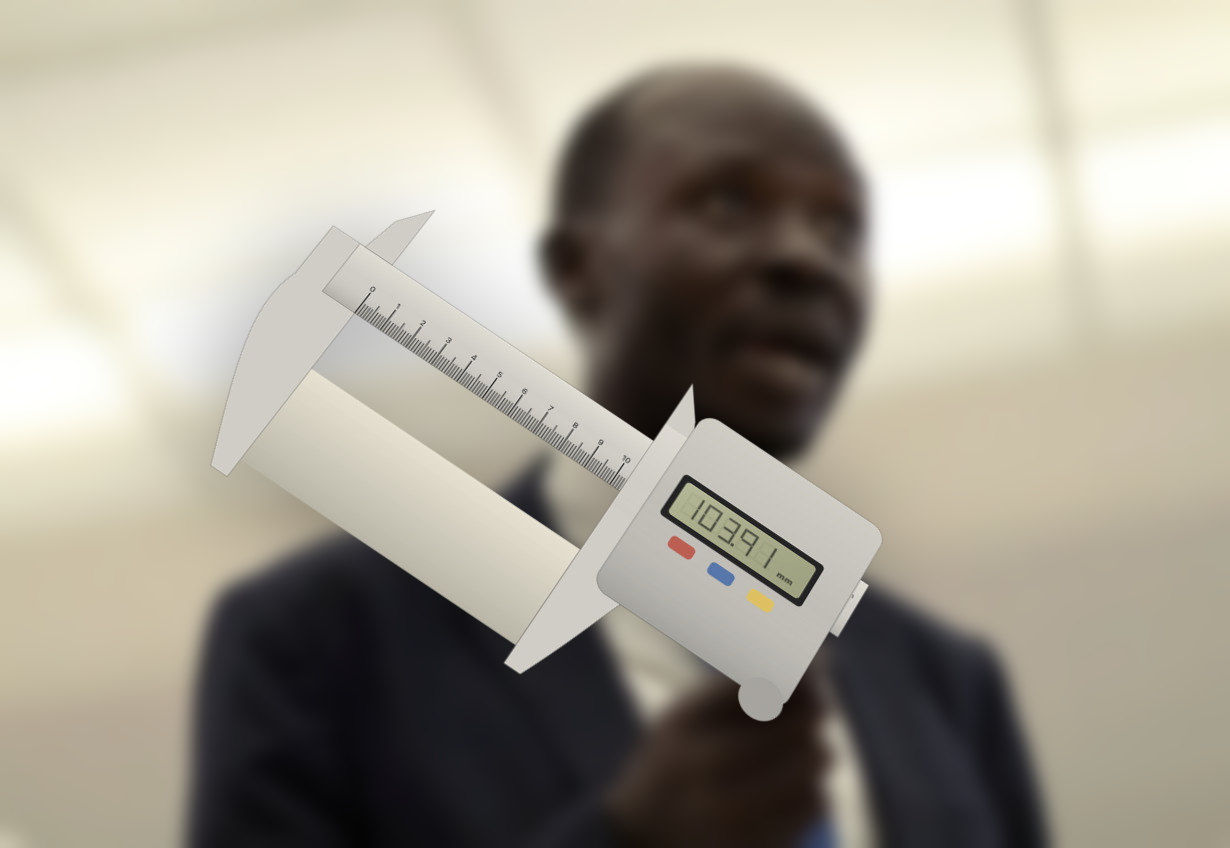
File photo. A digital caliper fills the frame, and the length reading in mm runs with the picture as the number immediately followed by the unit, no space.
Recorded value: 103.91mm
